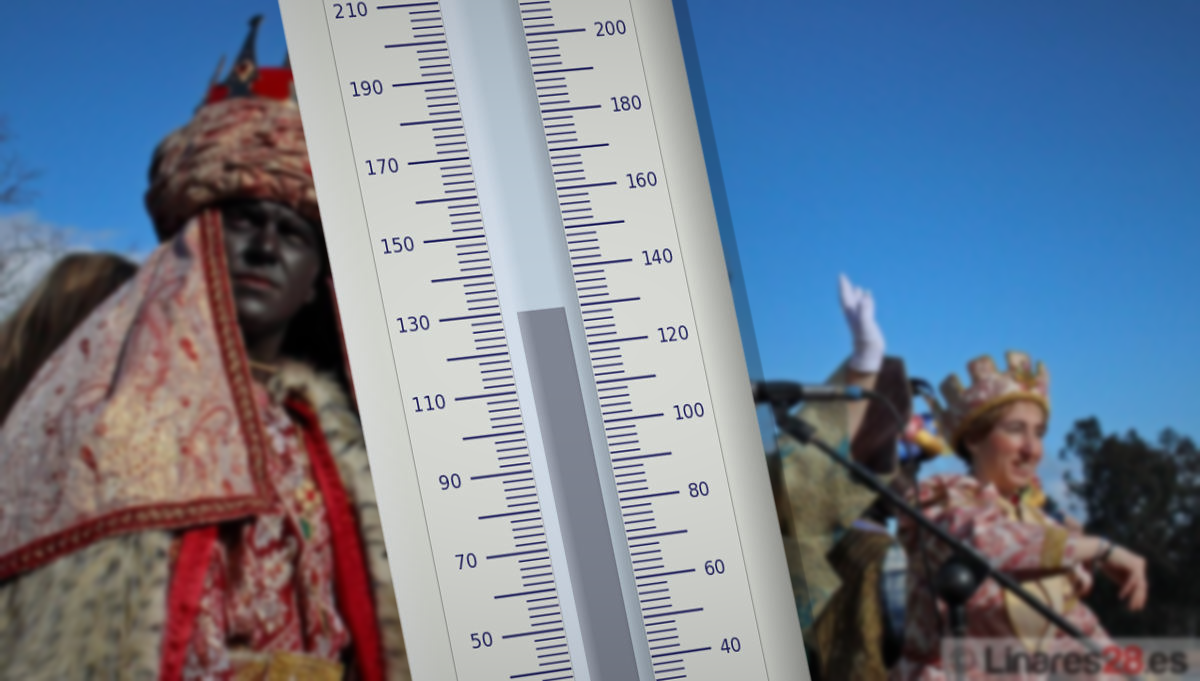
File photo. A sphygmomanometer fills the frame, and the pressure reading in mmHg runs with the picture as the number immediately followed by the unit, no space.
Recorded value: 130mmHg
